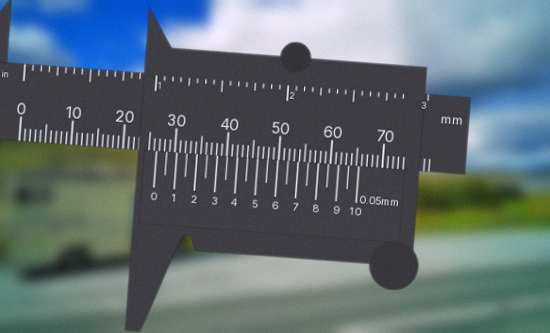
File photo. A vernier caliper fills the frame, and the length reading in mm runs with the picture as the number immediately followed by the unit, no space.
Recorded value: 26.5mm
